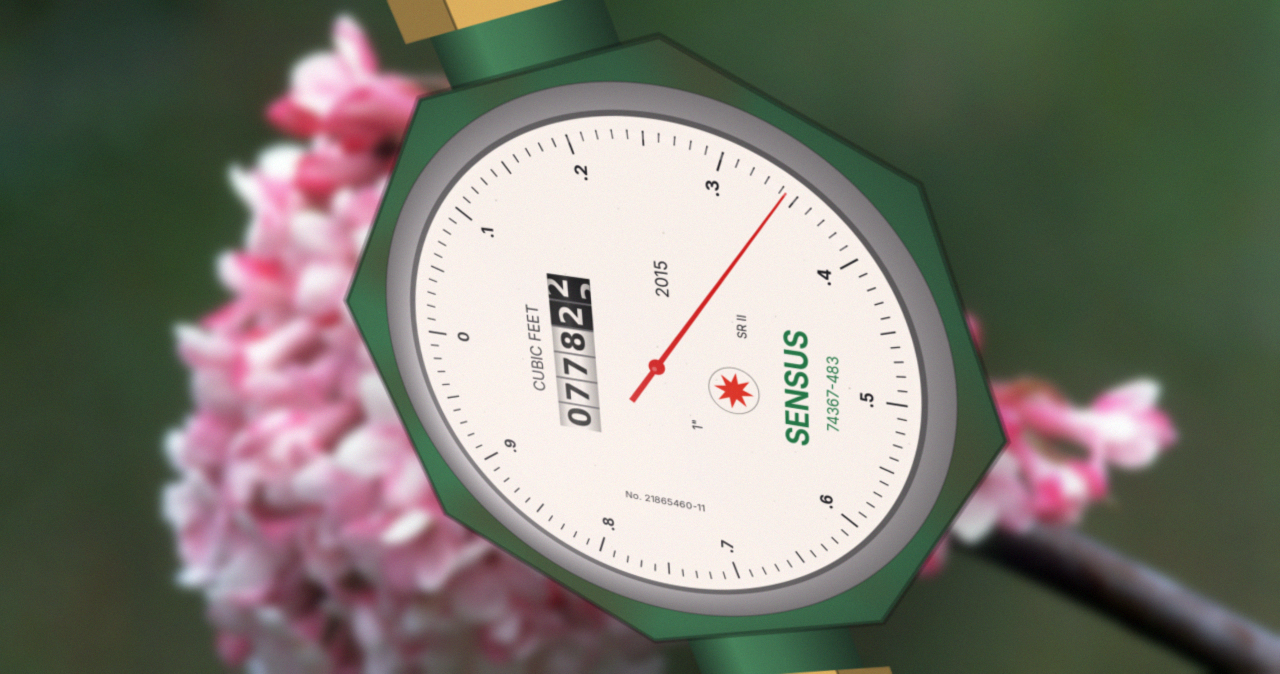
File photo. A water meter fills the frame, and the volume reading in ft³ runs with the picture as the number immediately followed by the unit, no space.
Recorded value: 77822.34ft³
